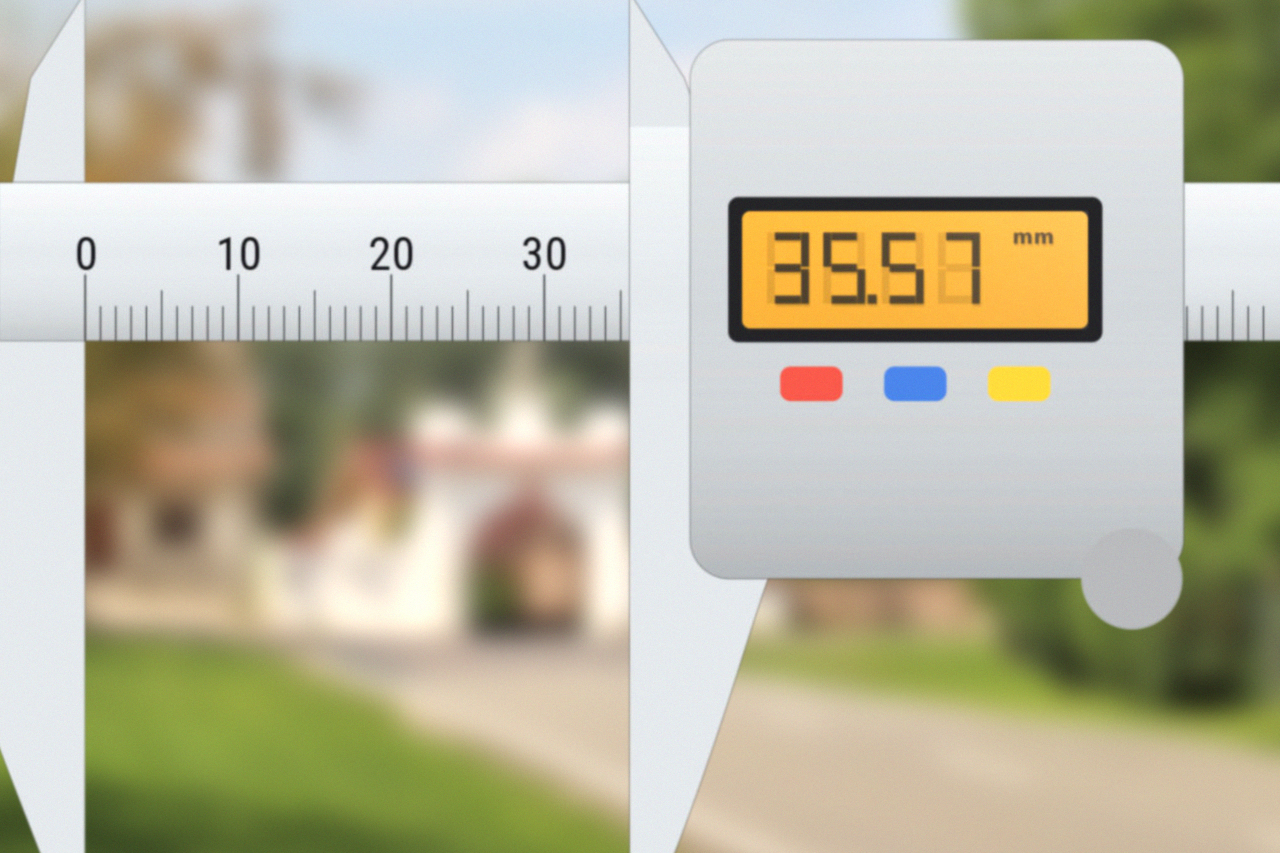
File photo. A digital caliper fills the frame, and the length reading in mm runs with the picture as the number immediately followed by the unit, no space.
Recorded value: 35.57mm
